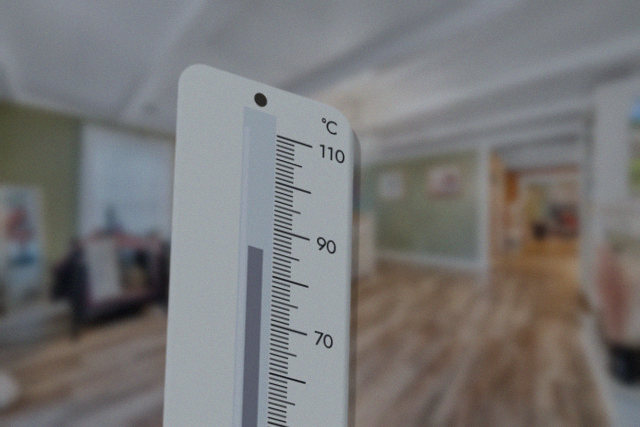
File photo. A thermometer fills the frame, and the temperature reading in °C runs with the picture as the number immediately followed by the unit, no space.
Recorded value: 85°C
